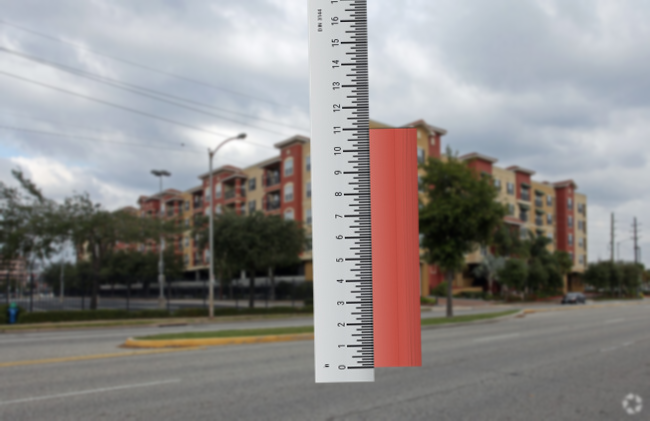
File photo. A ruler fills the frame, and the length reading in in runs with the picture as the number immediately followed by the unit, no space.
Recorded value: 11in
